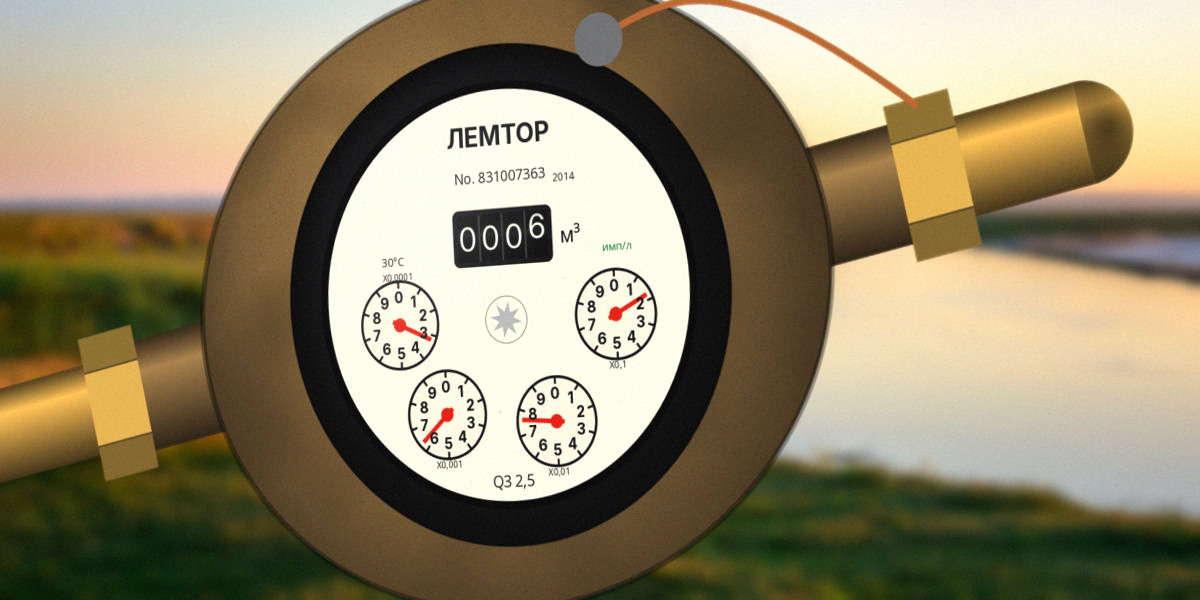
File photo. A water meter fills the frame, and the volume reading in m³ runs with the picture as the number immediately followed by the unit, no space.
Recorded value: 6.1763m³
